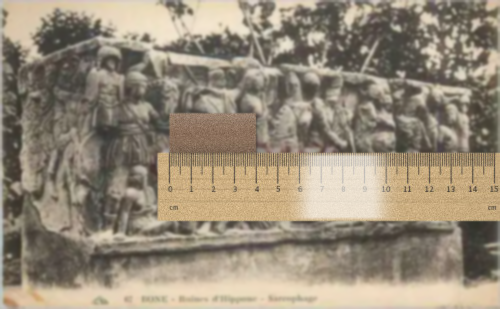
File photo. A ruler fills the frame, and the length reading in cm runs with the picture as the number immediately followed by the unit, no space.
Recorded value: 4cm
